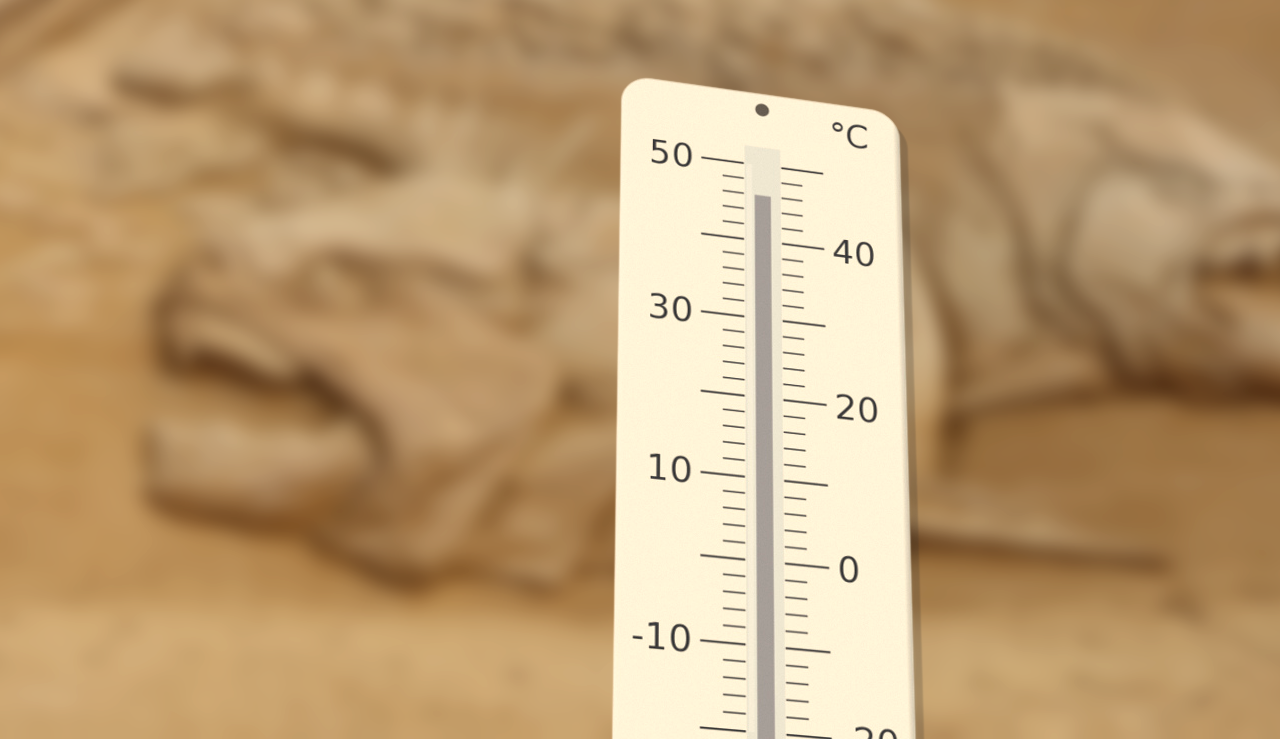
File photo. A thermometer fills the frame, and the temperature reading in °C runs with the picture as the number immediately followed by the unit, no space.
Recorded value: 46°C
